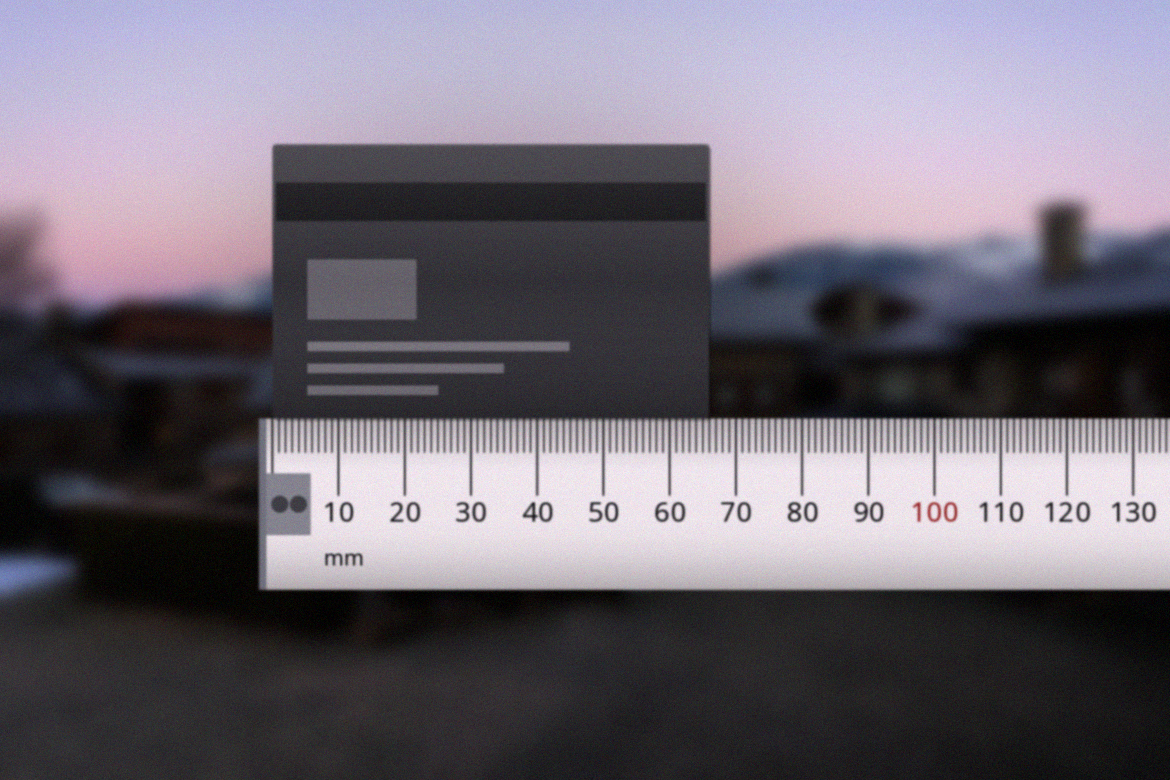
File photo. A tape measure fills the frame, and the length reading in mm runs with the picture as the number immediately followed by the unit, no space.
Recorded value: 66mm
